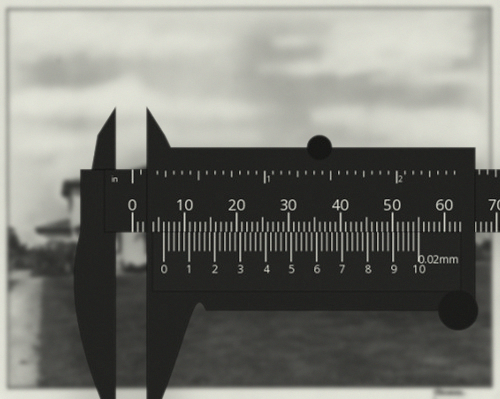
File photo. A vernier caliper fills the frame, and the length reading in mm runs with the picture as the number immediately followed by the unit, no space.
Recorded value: 6.0mm
